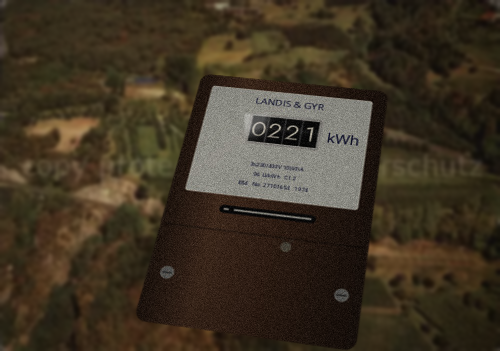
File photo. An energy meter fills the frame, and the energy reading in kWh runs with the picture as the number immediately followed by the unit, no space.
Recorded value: 221kWh
